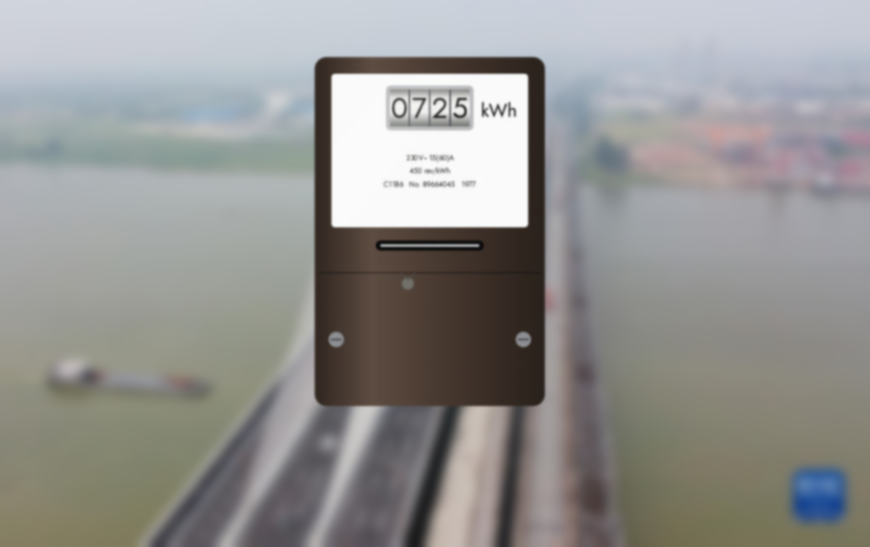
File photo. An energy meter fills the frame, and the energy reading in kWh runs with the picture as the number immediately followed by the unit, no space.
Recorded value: 725kWh
